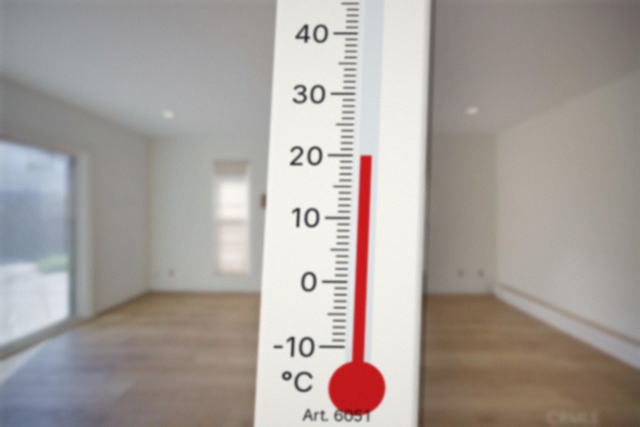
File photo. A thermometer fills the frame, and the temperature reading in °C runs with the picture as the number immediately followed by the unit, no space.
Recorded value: 20°C
